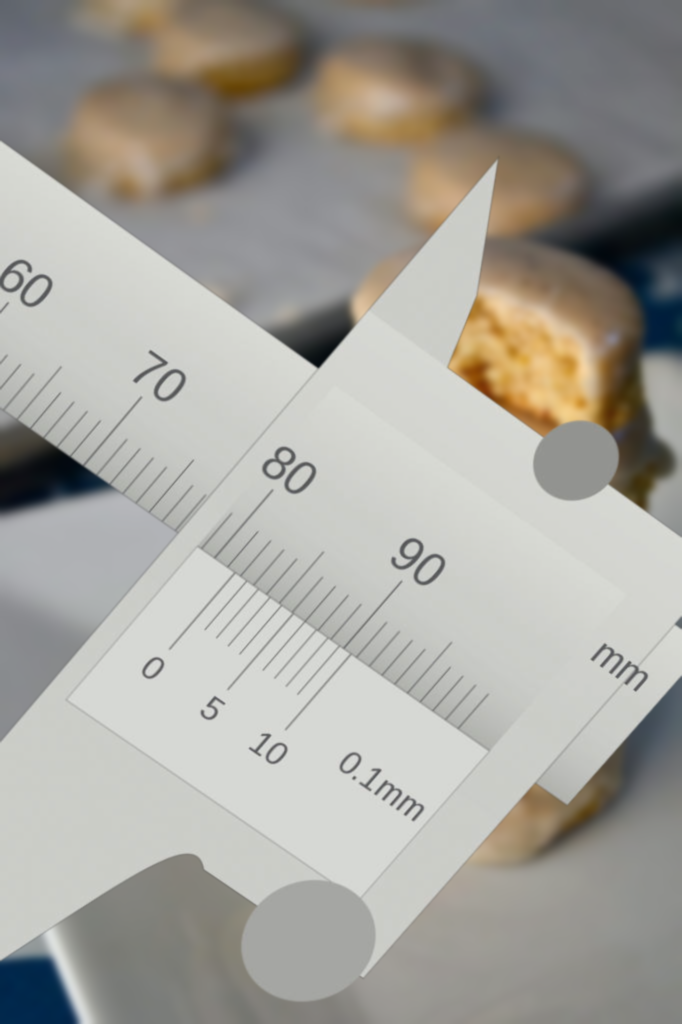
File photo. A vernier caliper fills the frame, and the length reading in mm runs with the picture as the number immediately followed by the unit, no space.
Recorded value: 81.6mm
